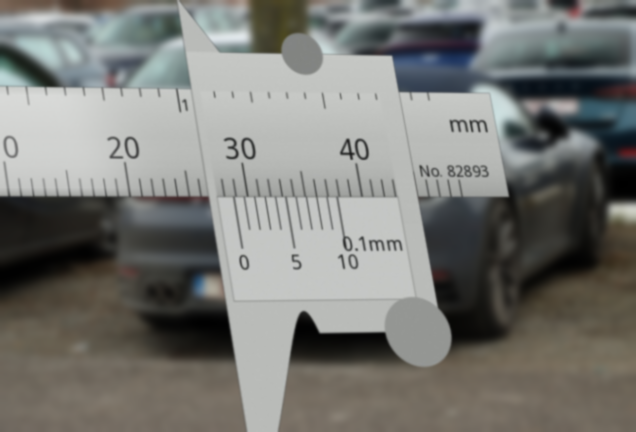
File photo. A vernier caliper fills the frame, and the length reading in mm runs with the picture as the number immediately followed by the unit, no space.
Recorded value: 28.8mm
